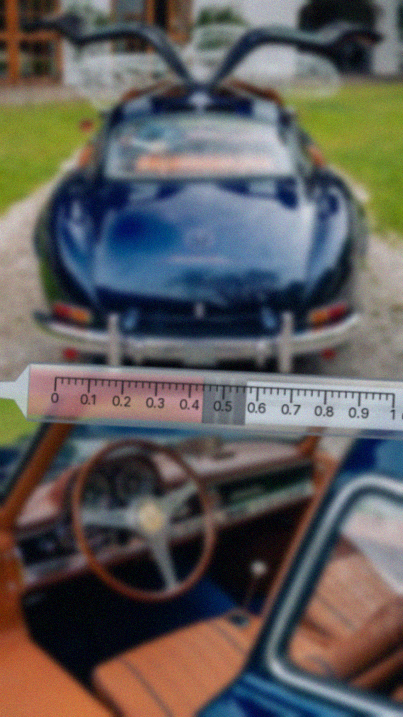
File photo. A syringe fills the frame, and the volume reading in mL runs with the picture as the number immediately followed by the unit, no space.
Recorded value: 0.44mL
